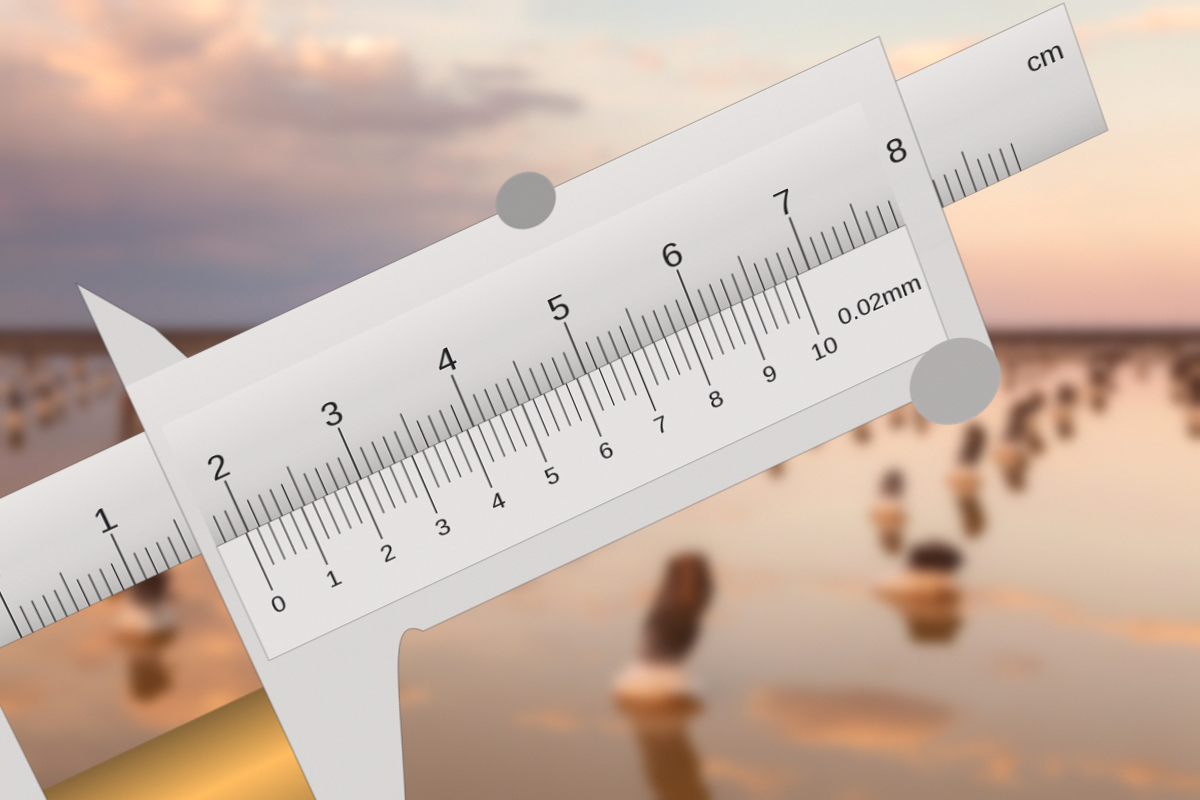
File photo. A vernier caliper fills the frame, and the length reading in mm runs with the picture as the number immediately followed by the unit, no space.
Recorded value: 19.8mm
